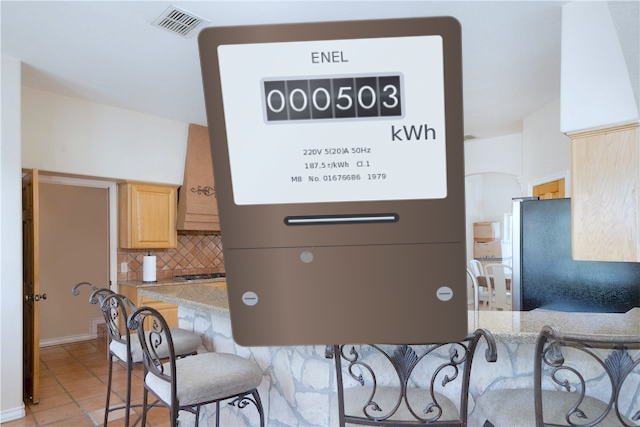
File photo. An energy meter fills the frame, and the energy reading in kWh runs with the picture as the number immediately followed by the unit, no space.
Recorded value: 503kWh
